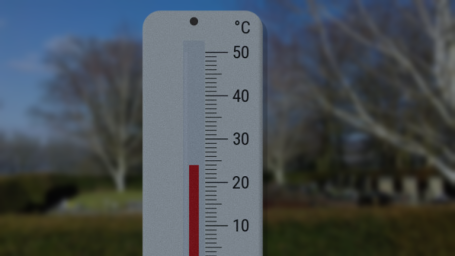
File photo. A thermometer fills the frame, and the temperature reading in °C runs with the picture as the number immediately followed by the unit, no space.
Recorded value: 24°C
